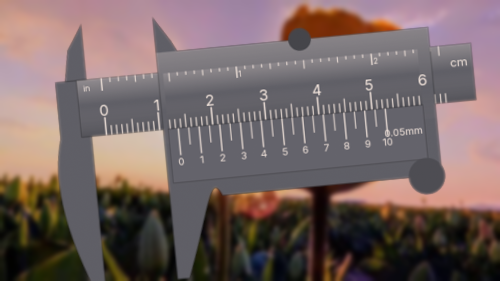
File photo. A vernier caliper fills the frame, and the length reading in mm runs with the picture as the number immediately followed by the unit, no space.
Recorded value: 13.5mm
